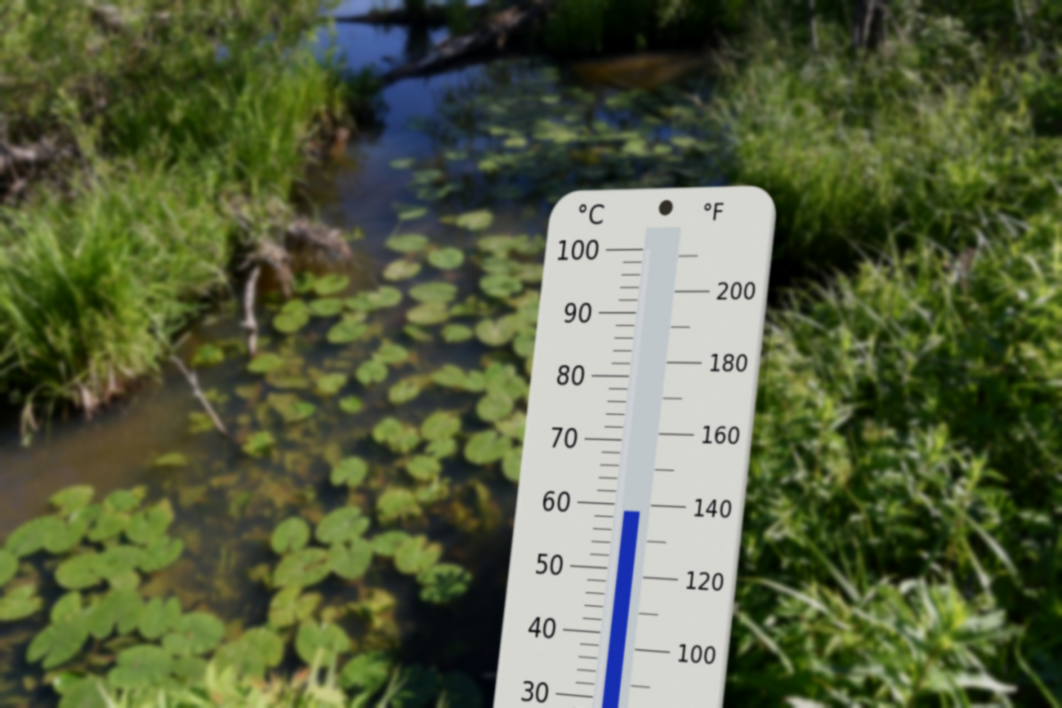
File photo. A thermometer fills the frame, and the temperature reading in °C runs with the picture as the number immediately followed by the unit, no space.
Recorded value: 59°C
